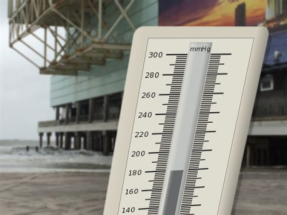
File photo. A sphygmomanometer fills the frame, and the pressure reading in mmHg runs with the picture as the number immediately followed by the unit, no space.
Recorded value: 180mmHg
